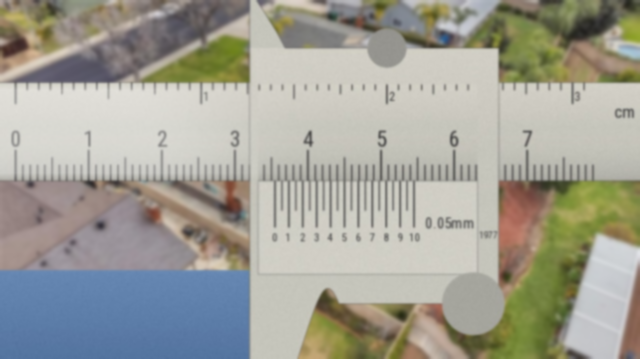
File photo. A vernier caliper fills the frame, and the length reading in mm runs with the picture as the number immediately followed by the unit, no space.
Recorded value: 35.5mm
